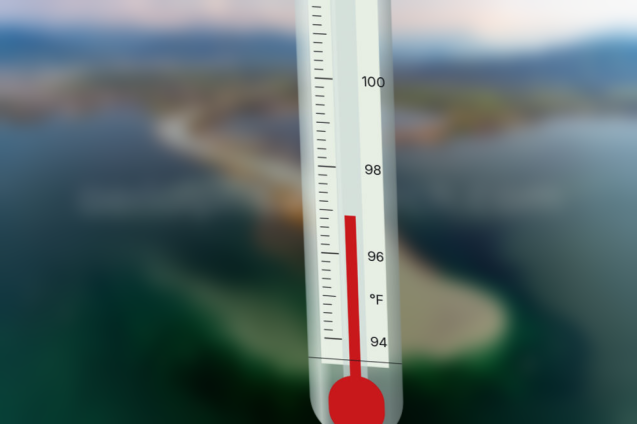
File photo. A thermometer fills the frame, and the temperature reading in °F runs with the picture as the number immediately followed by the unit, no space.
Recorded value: 96.9°F
